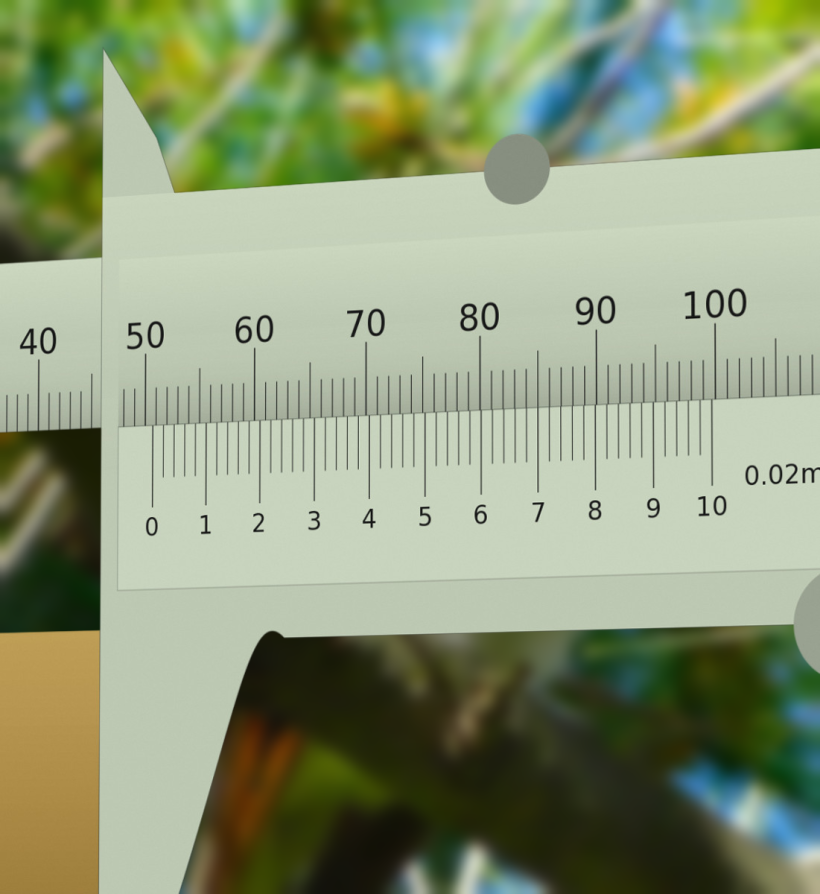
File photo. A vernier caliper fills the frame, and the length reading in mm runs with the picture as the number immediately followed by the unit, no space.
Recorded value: 50.7mm
